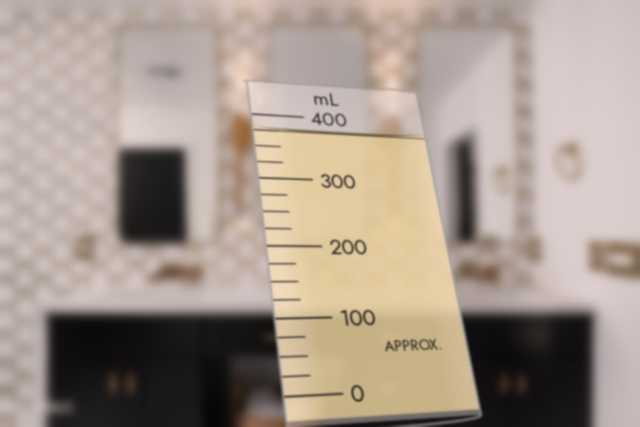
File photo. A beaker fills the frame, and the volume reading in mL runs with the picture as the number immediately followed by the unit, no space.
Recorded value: 375mL
